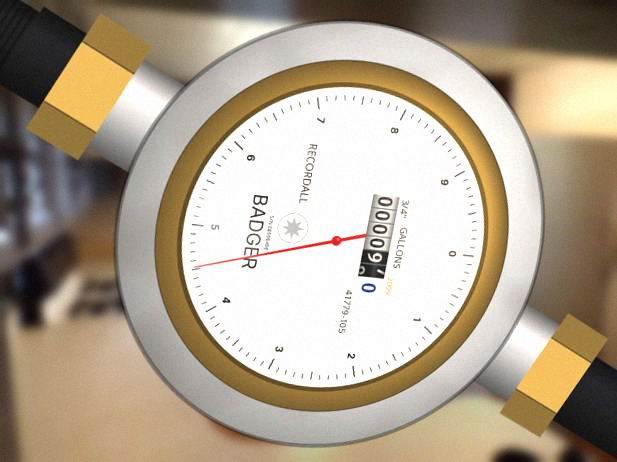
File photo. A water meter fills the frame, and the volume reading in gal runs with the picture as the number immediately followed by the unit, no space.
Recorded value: 974.5gal
